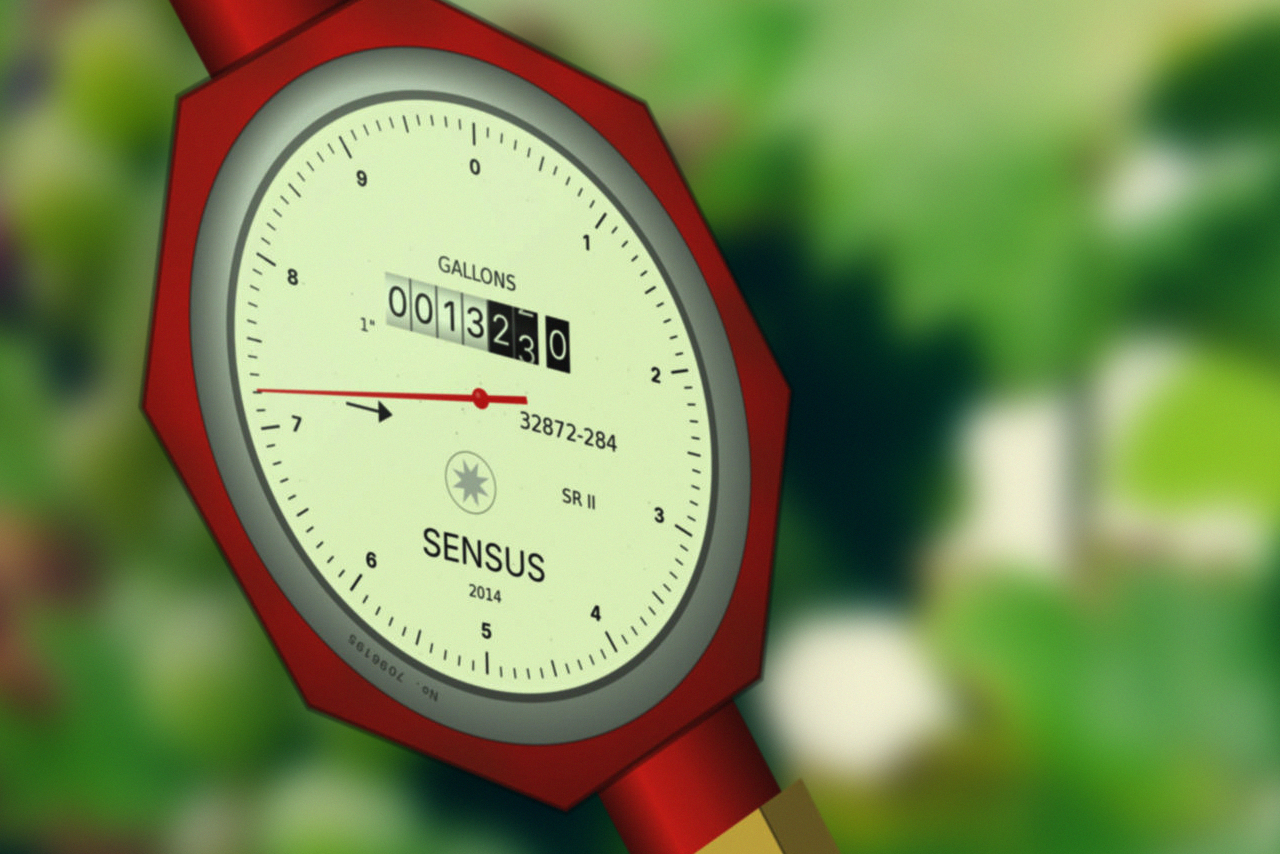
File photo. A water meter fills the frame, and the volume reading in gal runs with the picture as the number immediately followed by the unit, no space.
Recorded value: 13227.2gal
